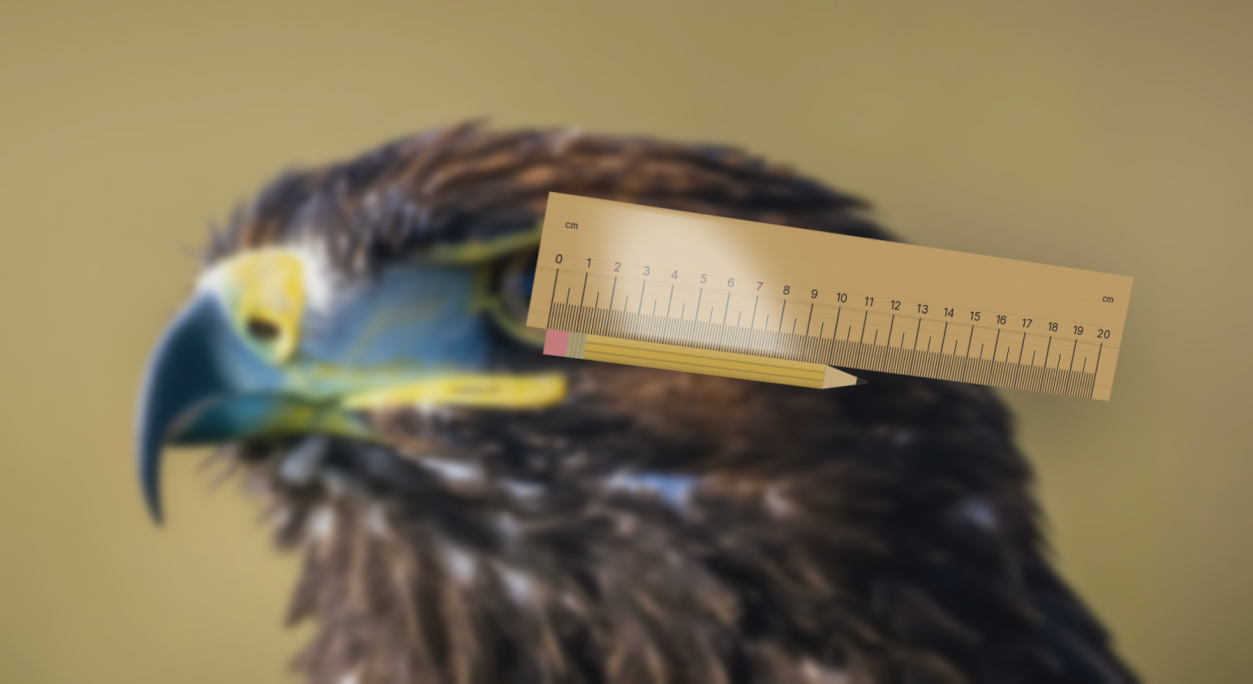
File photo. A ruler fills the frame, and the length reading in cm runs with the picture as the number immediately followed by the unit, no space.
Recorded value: 11.5cm
